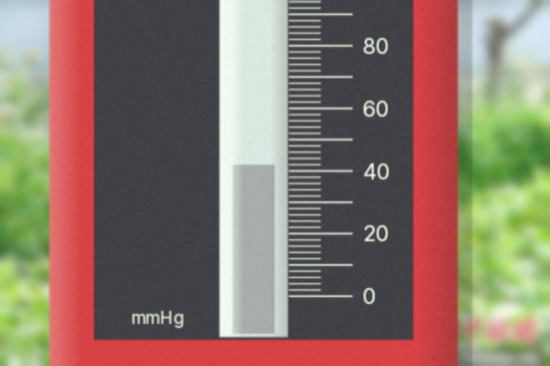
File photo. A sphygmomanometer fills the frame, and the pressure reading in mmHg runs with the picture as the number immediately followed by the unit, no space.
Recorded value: 42mmHg
